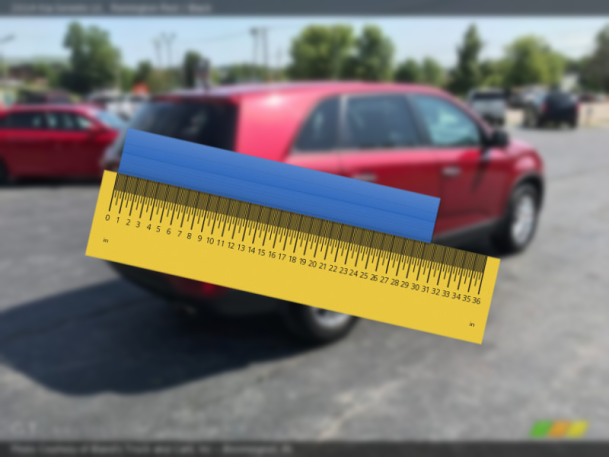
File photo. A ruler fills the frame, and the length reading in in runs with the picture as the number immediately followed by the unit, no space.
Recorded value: 30.5in
